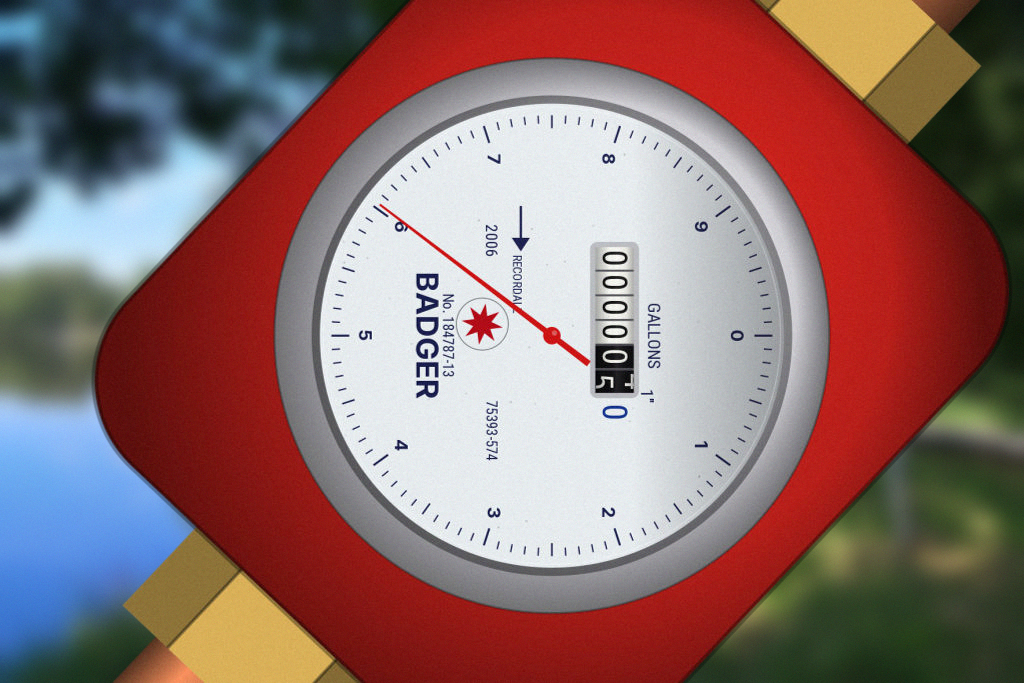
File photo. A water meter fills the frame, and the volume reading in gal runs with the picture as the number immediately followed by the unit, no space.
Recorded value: 46.0gal
